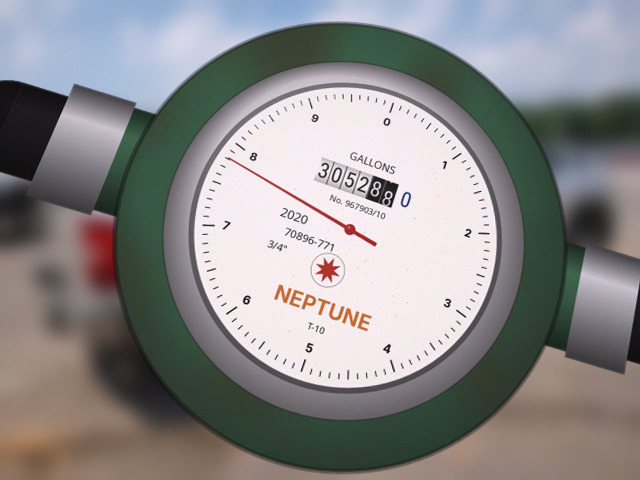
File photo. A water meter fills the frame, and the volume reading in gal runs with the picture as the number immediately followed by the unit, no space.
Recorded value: 3052877.8gal
